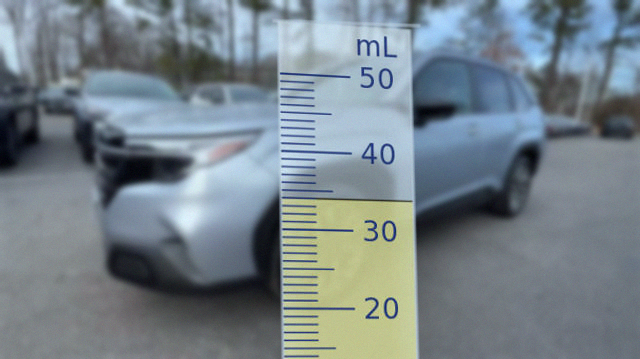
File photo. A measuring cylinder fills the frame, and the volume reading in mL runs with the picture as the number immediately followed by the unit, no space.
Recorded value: 34mL
